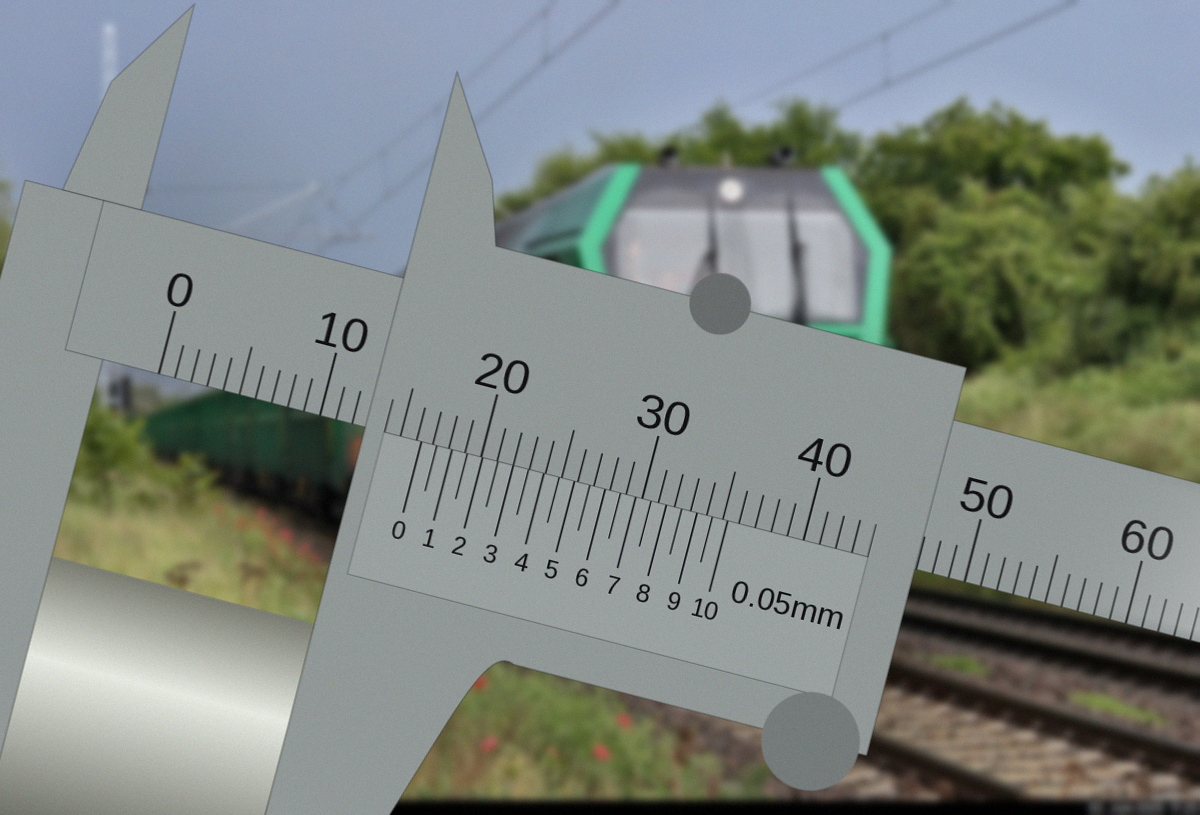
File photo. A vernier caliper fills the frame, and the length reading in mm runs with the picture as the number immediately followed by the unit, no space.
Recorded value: 16.3mm
